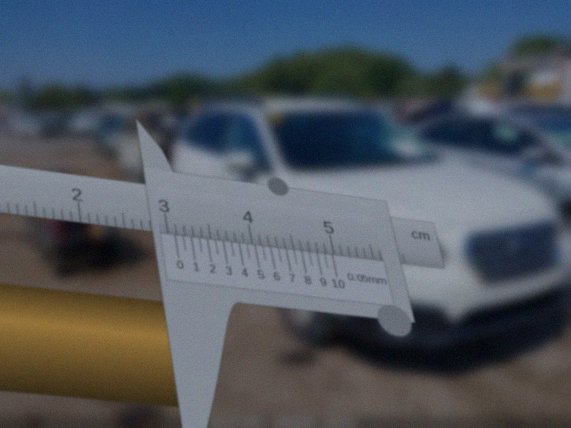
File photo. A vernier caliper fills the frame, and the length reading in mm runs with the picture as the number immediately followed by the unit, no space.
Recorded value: 30.8mm
